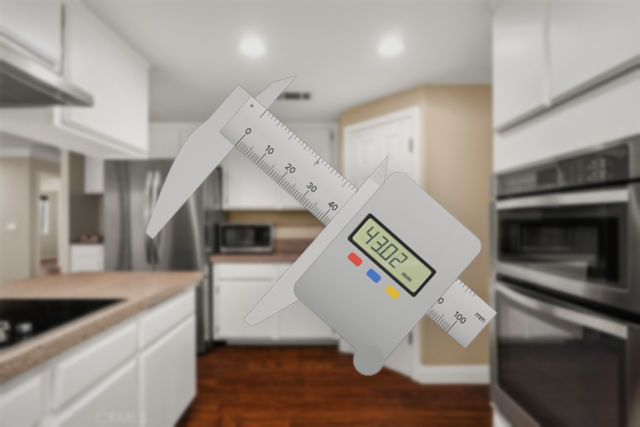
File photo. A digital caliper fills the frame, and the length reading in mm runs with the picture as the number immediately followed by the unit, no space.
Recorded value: 43.02mm
